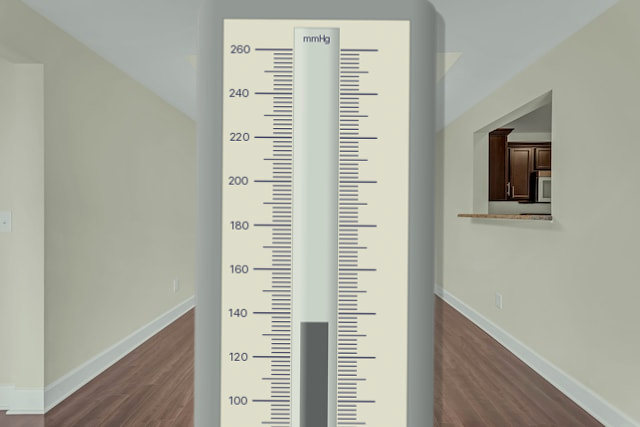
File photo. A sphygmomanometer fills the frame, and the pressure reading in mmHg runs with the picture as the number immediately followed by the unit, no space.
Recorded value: 136mmHg
